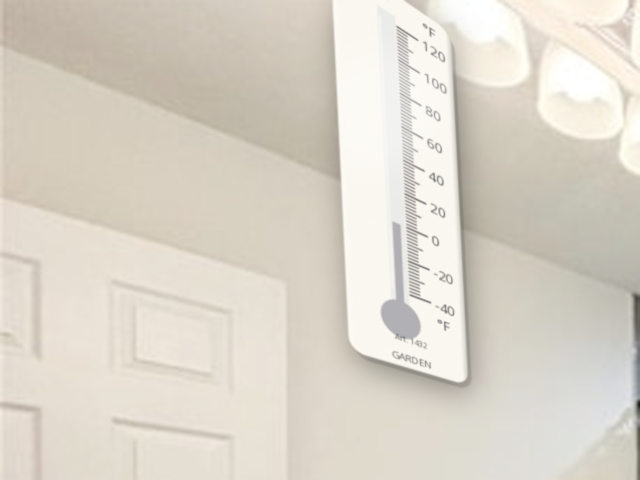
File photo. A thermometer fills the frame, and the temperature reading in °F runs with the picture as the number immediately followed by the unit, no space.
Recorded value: 0°F
